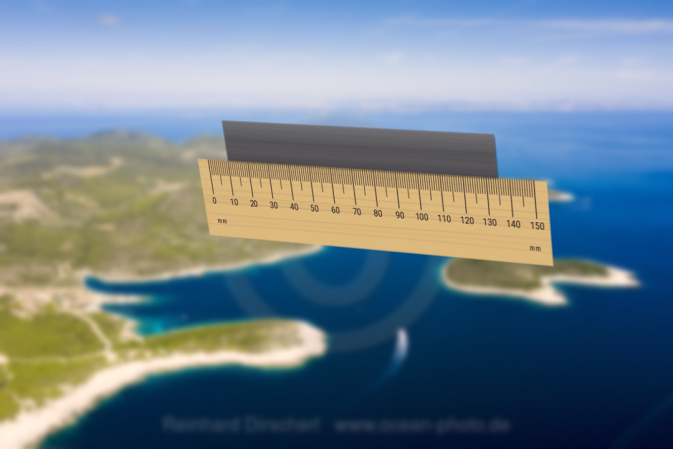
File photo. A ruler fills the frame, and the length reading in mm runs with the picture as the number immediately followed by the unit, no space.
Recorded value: 125mm
